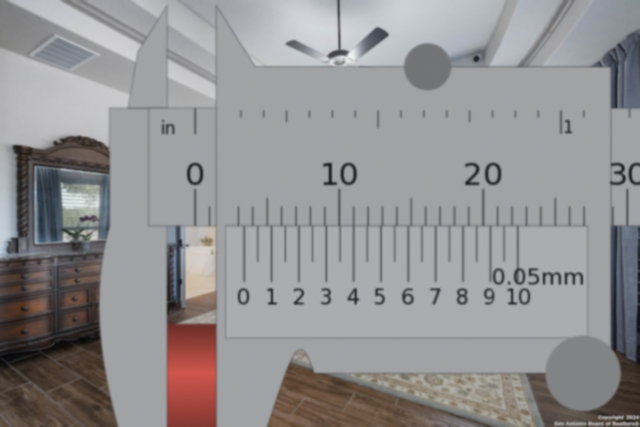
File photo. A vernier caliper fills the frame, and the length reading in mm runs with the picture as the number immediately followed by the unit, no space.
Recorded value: 3.4mm
